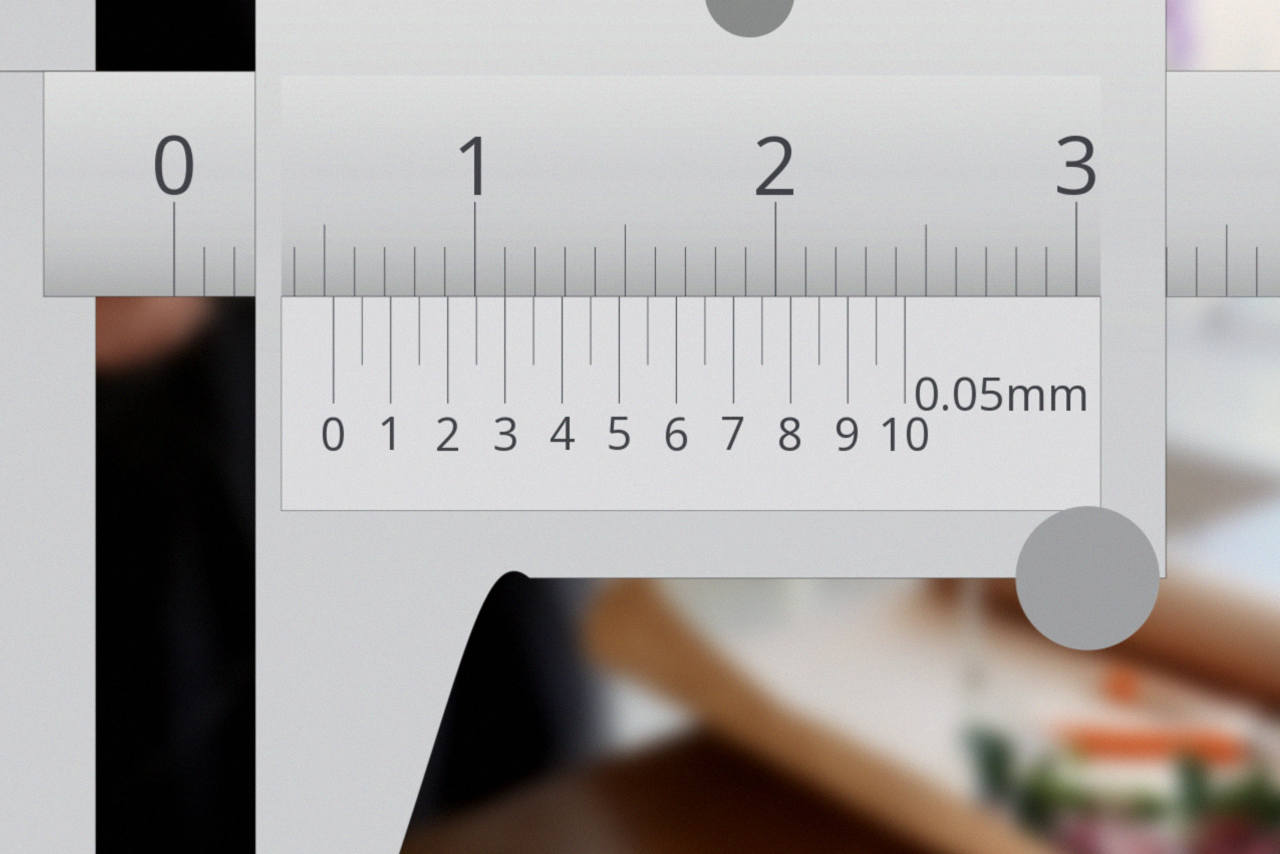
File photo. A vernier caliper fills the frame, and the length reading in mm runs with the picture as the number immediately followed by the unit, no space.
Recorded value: 5.30mm
